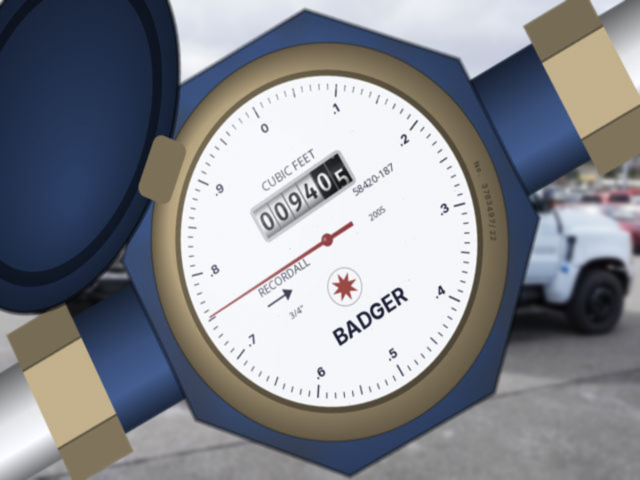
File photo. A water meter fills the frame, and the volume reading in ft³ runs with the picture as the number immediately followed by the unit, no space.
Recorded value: 9404.75ft³
